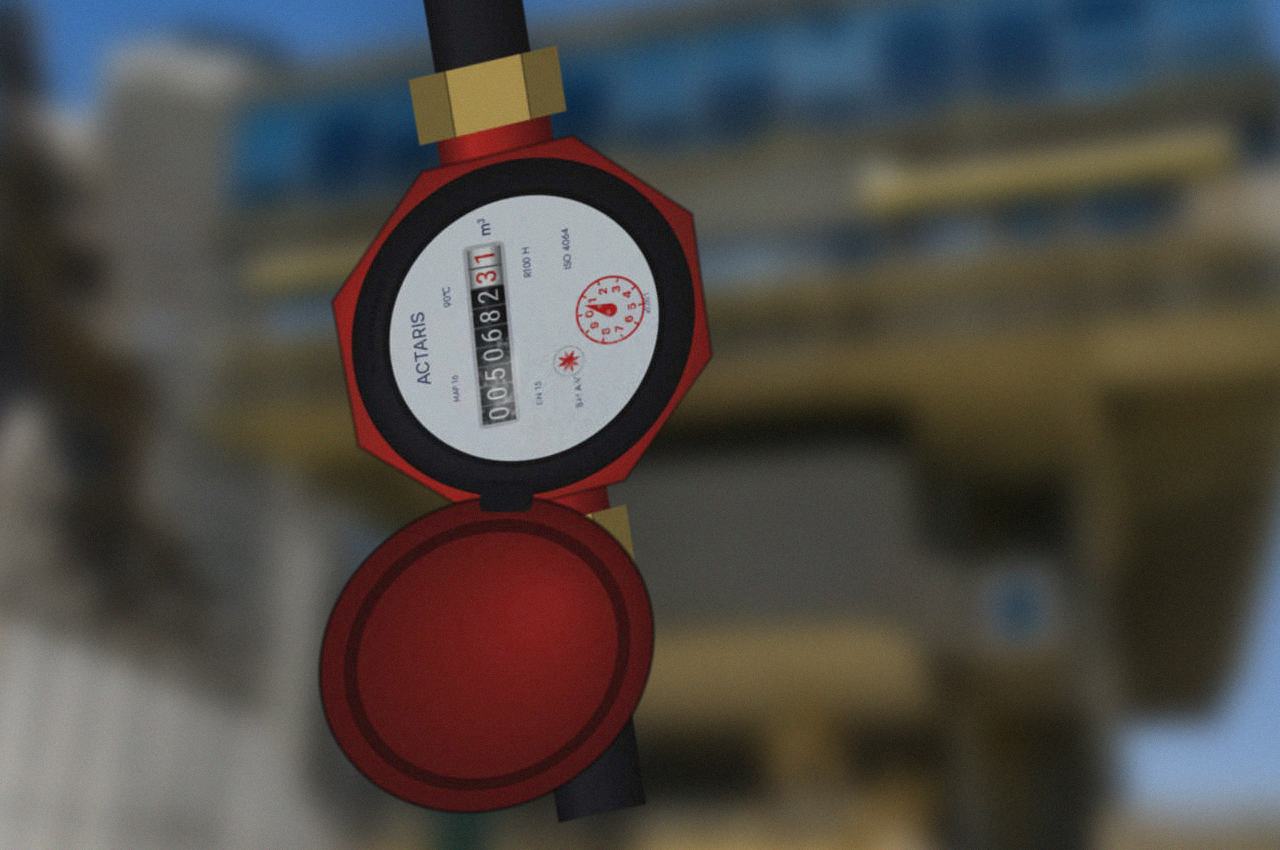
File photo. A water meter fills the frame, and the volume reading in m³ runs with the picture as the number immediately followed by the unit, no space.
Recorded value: 50682.310m³
